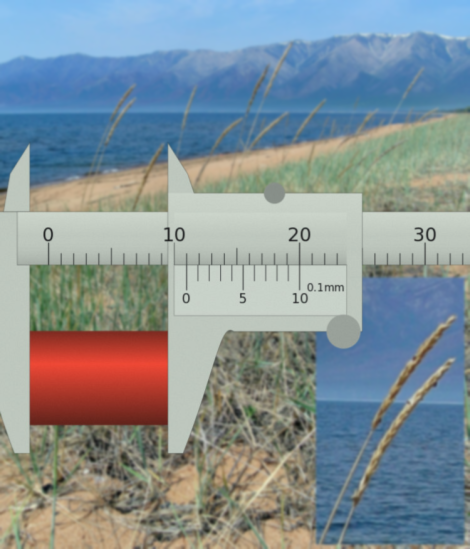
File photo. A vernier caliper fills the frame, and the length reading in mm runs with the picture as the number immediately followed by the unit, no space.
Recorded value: 11.0mm
